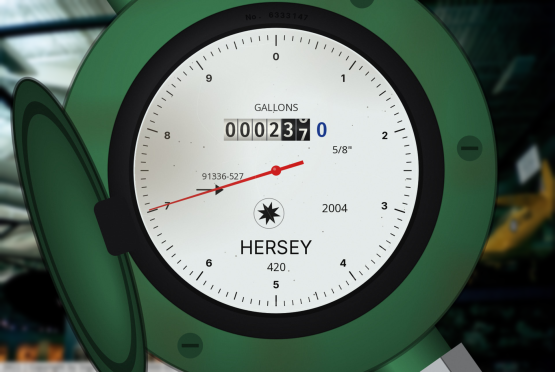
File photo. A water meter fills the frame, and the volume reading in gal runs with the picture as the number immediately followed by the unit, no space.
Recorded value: 2367.0gal
